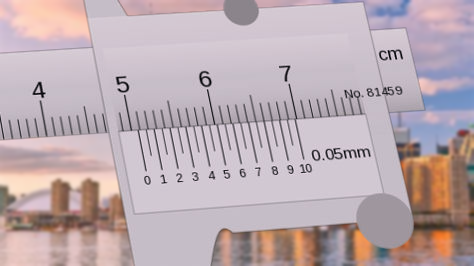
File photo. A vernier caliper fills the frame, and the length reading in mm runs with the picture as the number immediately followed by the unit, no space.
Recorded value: 50.8mm
